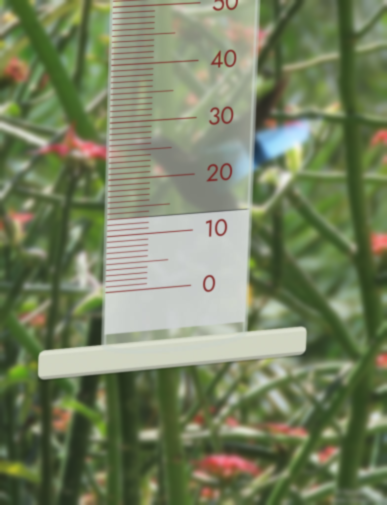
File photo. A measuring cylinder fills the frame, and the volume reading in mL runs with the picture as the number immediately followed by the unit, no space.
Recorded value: 13mL
